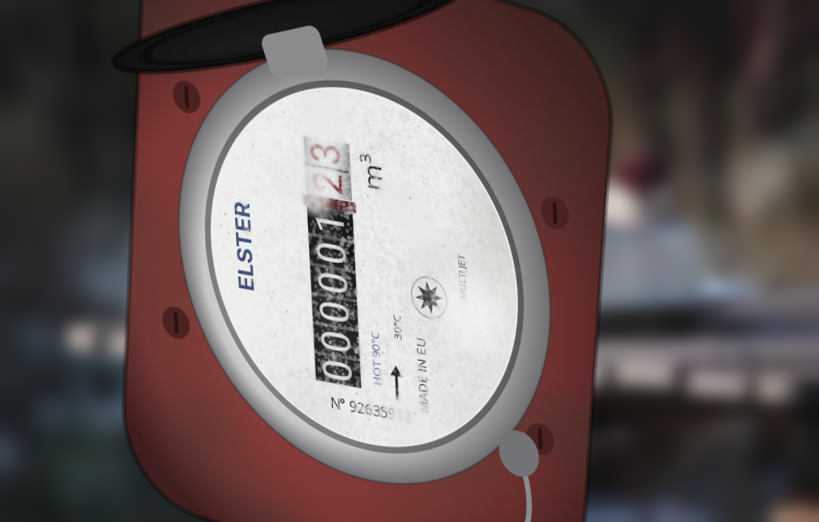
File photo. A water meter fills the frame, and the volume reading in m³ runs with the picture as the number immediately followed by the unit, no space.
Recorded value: 1.23m³
